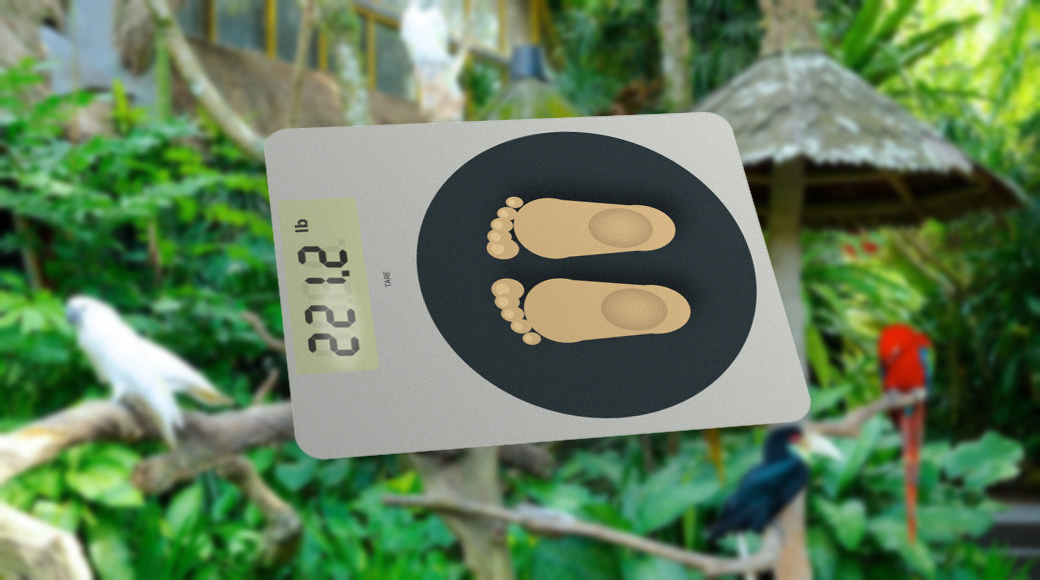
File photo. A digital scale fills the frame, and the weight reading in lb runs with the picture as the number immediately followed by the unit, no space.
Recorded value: 221.2lb
